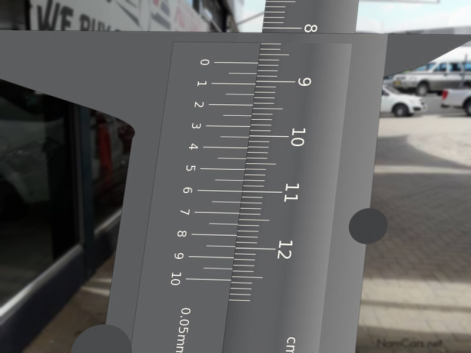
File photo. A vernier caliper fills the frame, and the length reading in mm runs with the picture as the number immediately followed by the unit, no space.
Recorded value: 86.6mm
